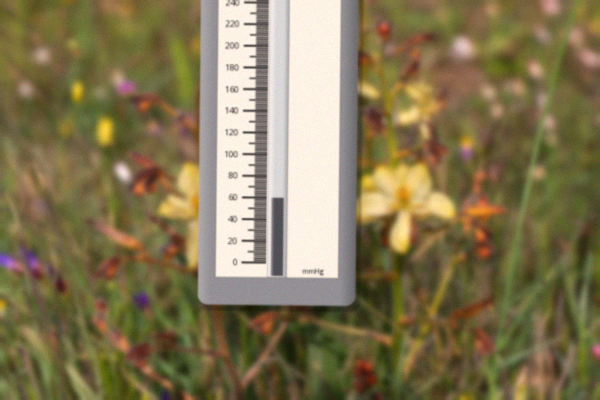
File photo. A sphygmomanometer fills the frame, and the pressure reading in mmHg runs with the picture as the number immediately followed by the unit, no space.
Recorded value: 60mmHg
